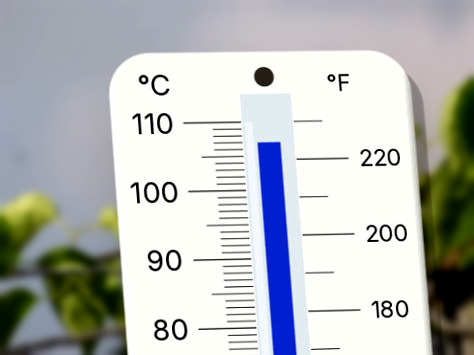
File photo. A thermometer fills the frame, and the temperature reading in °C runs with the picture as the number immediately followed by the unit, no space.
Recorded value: 107°C
